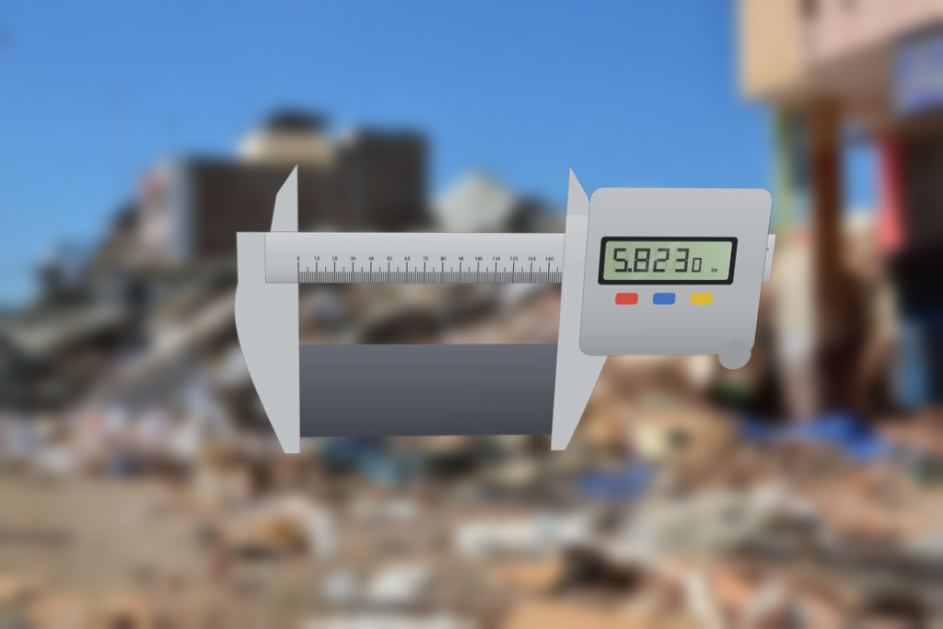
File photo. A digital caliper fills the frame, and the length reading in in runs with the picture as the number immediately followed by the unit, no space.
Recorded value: 5.8230in
